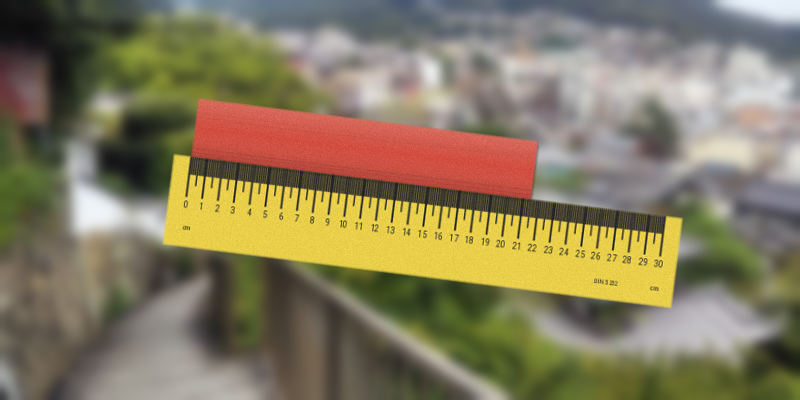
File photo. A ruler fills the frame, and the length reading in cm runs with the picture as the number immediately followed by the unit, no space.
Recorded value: 21.5cm
